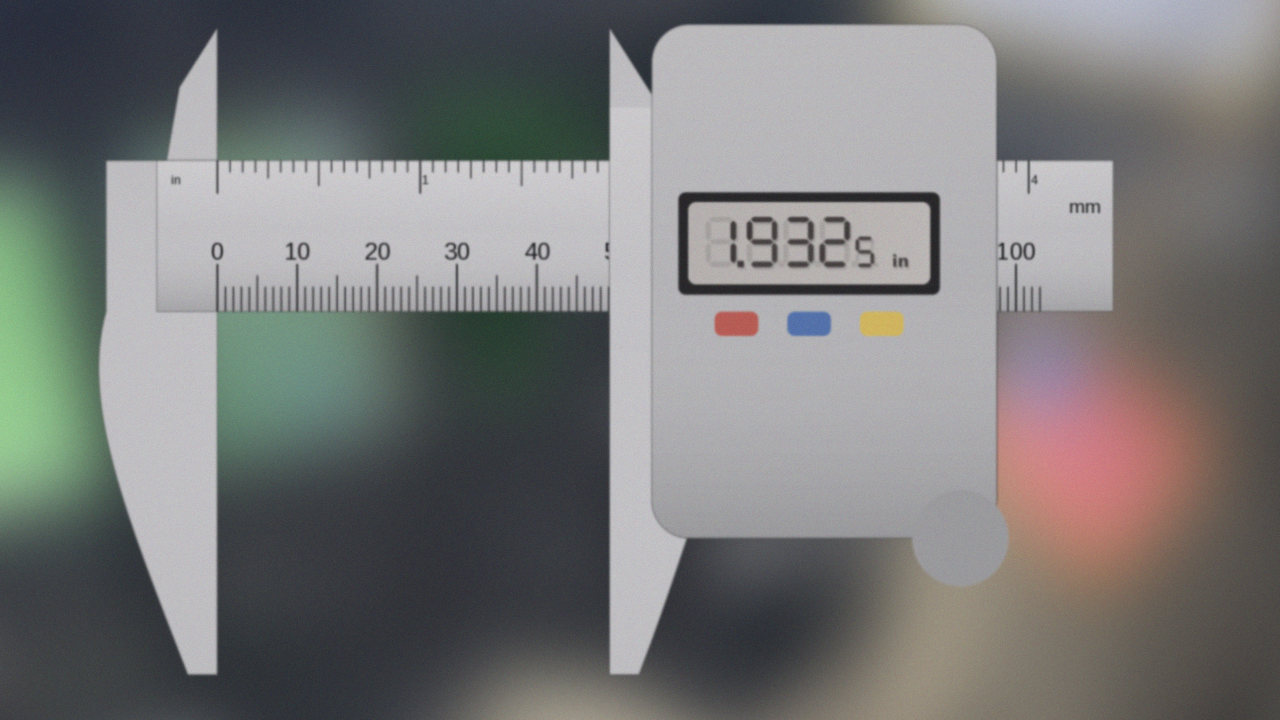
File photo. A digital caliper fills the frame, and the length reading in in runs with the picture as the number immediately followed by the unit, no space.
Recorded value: 1.9325in
